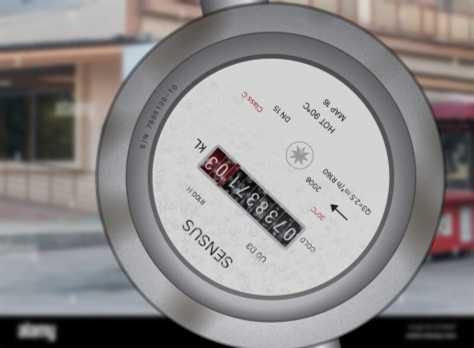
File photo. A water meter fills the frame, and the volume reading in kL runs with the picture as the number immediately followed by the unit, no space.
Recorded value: 738371.03kL
